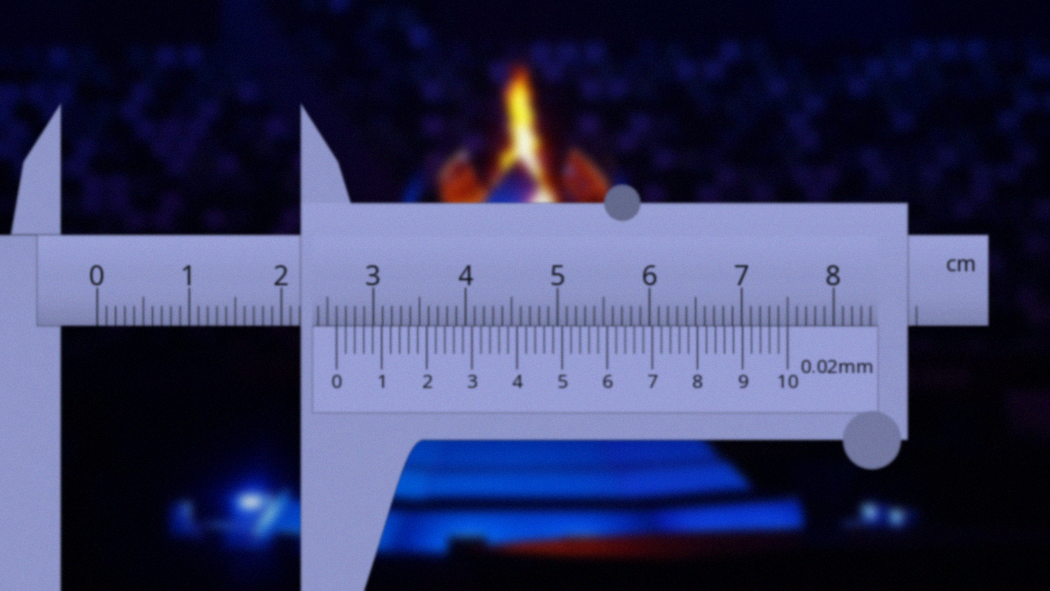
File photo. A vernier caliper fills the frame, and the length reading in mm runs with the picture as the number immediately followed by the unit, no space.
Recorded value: 26.0mm
